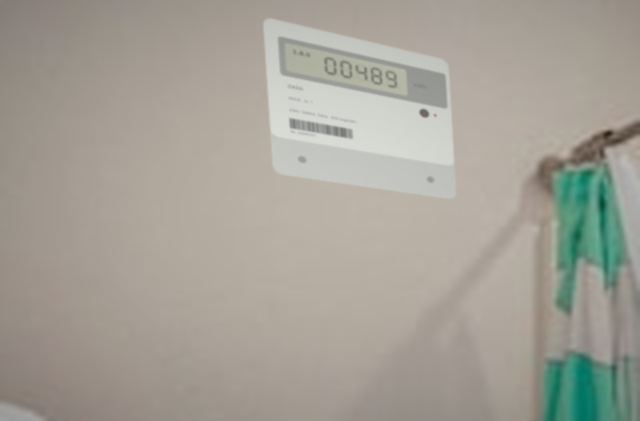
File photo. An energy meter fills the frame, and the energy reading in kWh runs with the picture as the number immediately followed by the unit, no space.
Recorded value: 489kWh
